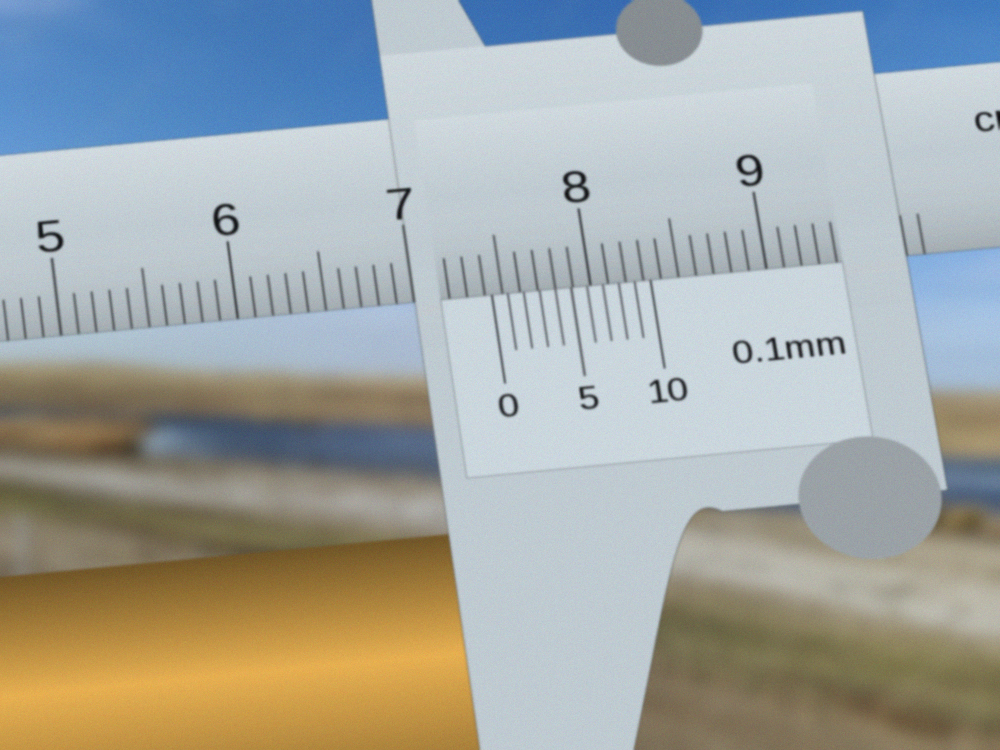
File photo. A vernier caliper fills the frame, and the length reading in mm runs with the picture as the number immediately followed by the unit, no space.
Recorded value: 74.4mm
